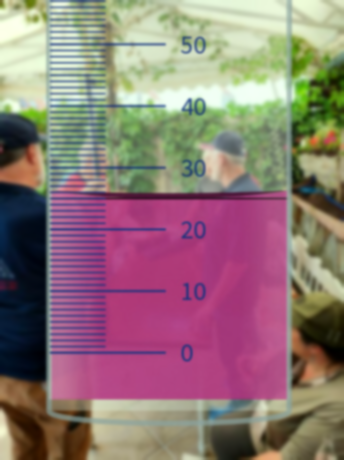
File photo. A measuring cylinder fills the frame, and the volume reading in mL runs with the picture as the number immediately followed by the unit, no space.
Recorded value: 25mL
